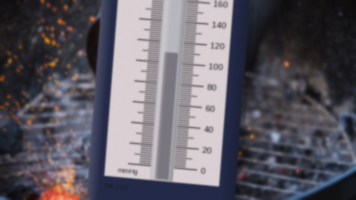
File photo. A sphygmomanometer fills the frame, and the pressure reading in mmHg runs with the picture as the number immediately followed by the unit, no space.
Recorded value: 110mmHg
